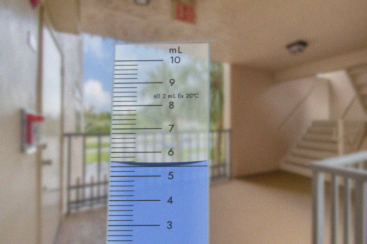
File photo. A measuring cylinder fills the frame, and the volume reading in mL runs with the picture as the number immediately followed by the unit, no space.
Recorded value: 5.4mL
